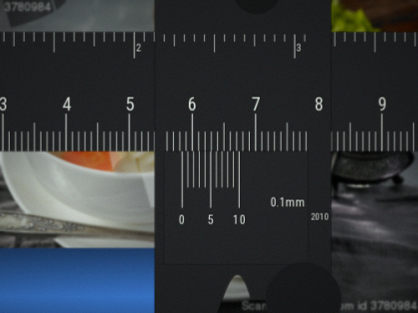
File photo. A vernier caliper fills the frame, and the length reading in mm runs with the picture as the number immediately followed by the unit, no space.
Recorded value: 58.4mm
